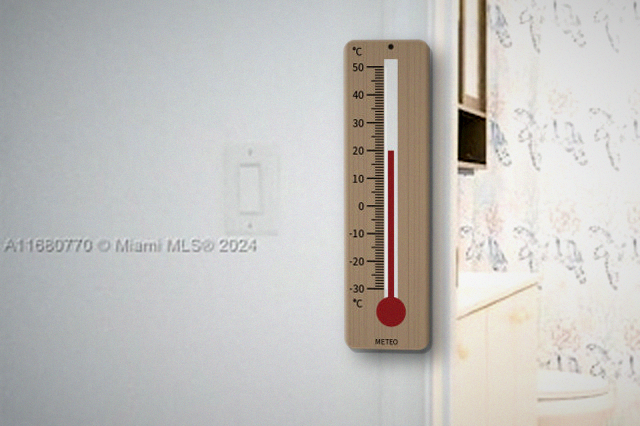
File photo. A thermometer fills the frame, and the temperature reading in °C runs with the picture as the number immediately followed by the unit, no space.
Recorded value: 20°C
